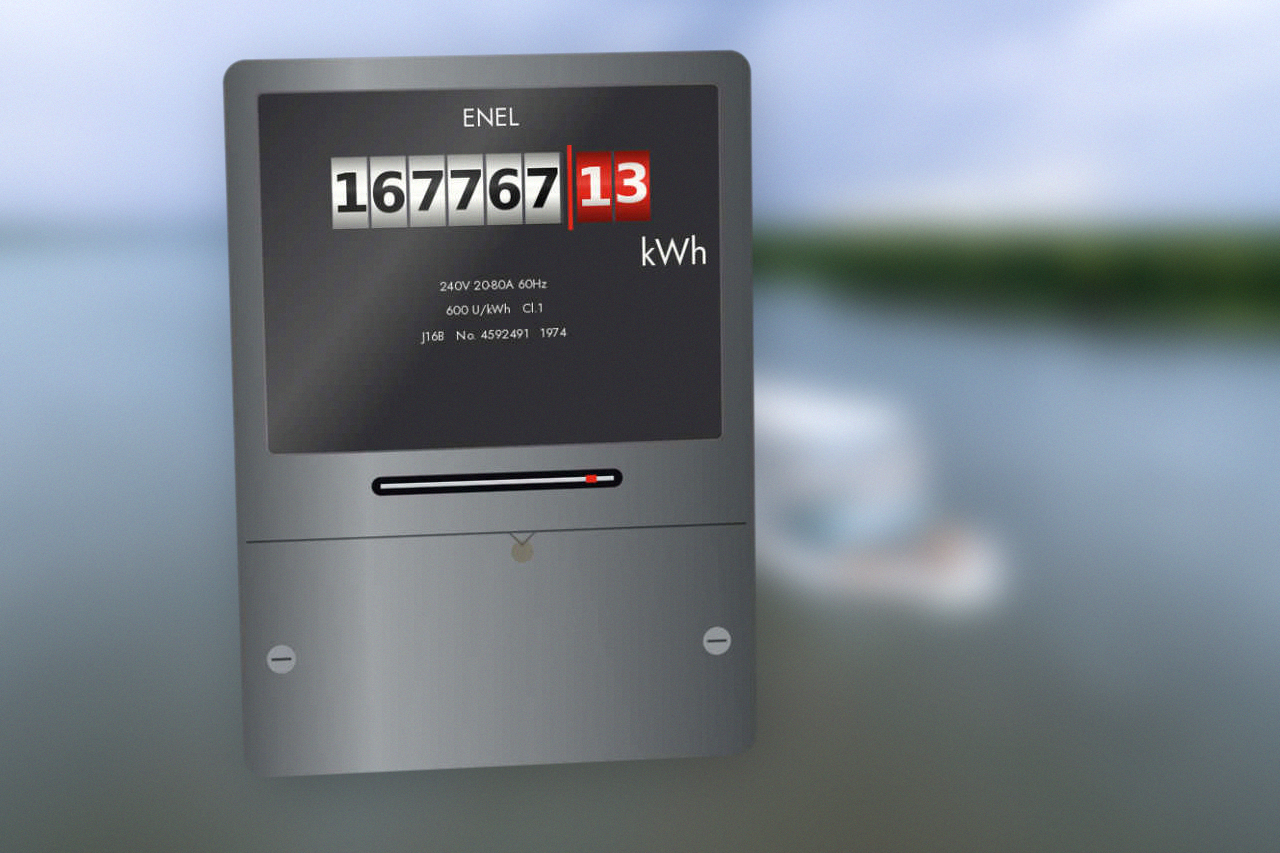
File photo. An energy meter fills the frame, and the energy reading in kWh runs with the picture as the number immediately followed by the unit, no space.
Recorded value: 167767.13kWh
